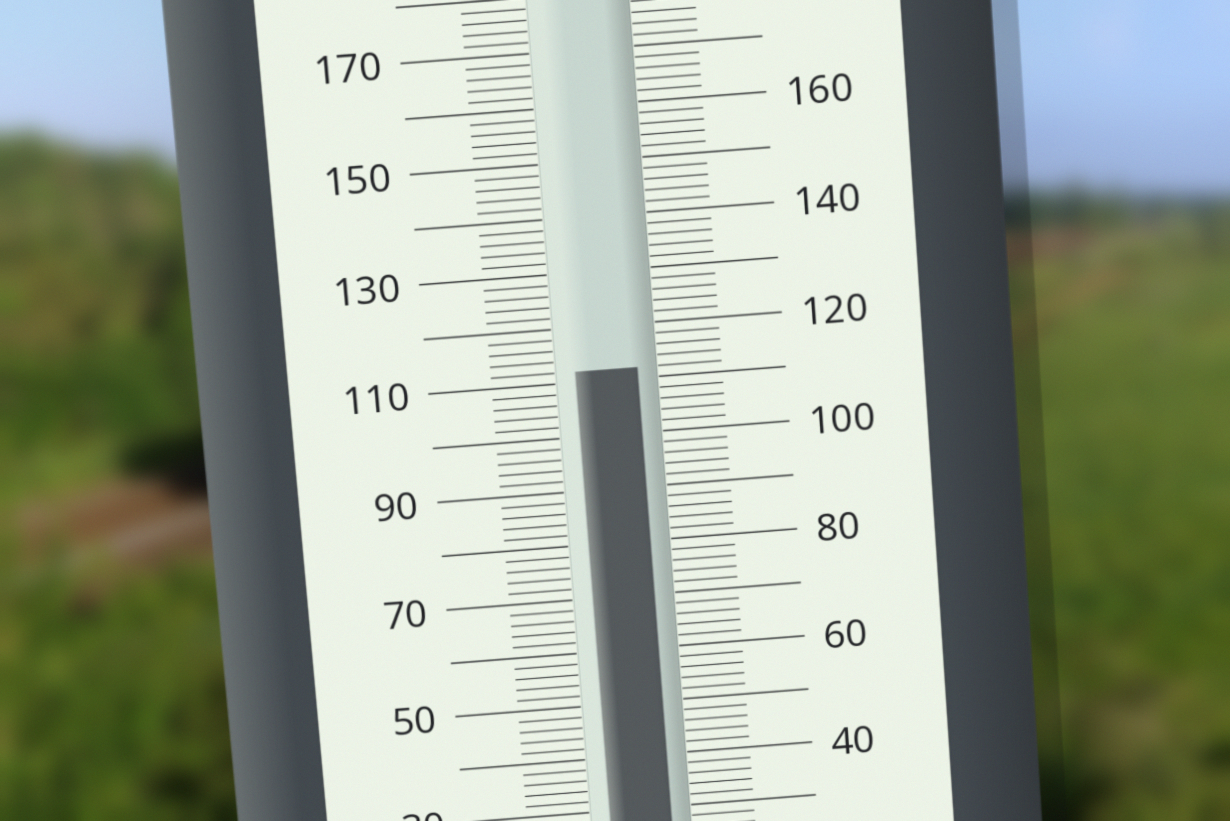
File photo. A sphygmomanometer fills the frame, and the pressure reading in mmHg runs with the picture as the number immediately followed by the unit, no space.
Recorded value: 112mmHg
